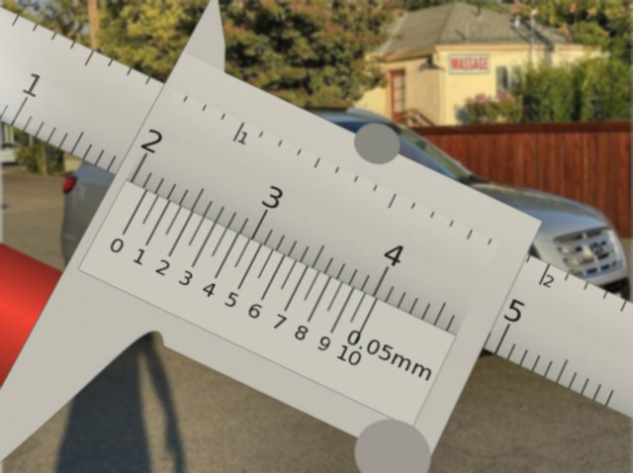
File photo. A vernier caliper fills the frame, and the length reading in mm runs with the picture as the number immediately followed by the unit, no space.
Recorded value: 21.3mm
